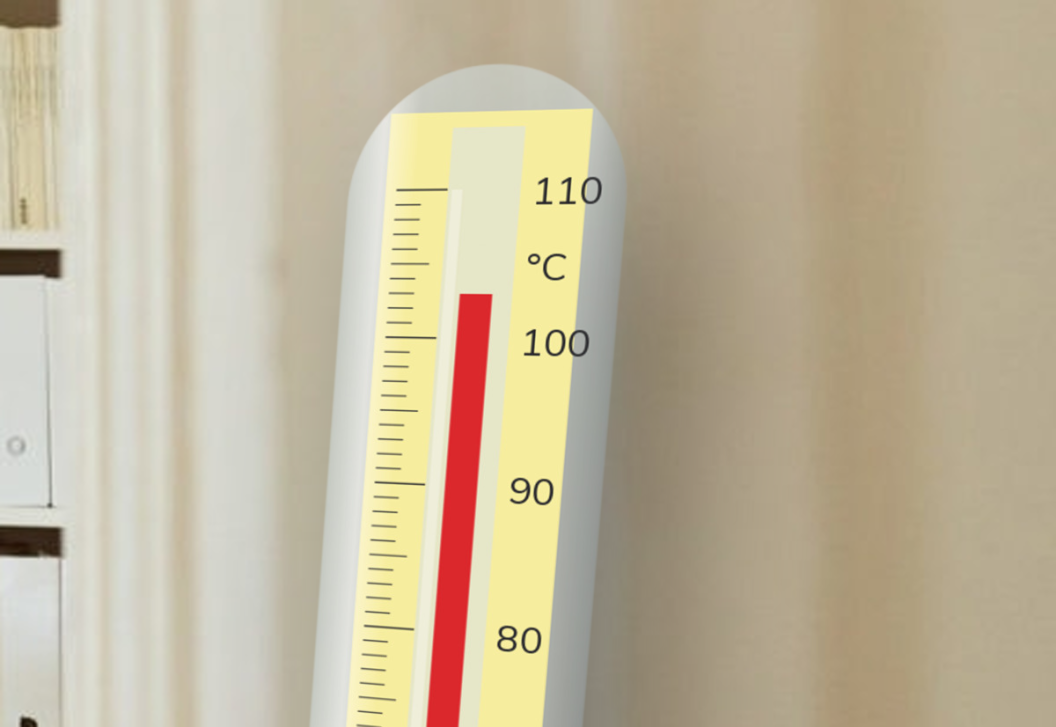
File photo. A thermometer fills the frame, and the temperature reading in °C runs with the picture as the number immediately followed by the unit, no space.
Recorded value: 103°C
